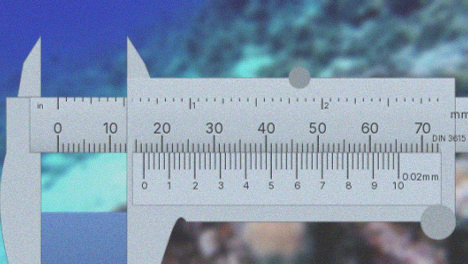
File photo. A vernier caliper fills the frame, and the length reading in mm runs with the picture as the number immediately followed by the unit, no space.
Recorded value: 16.5mm
